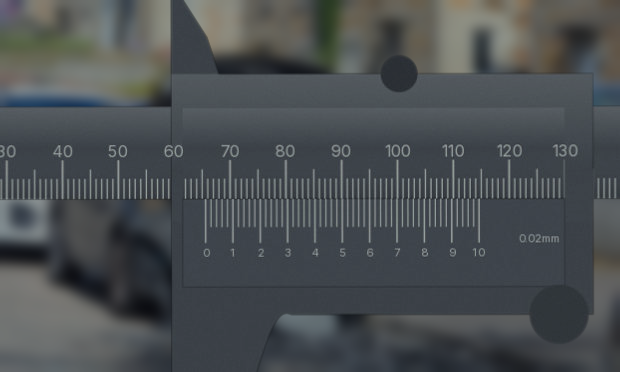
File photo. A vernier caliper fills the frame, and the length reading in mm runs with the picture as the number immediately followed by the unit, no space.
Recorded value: 65.6mm
